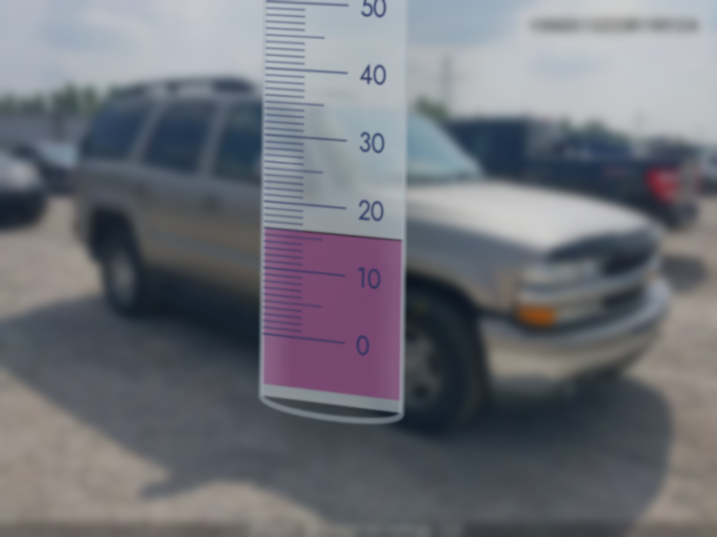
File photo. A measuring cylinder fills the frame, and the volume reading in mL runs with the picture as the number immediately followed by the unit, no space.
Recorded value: 16mL
